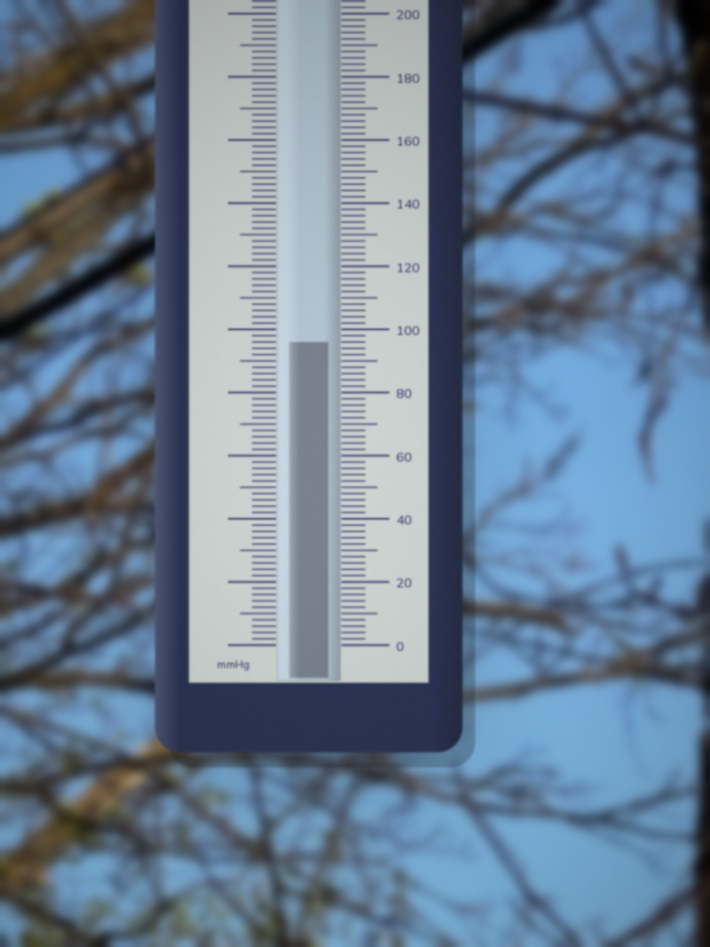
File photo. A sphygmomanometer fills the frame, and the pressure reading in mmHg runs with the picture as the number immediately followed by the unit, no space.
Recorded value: 96mmHg
